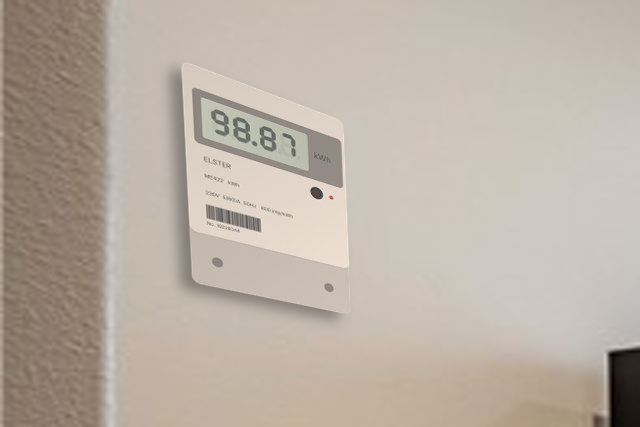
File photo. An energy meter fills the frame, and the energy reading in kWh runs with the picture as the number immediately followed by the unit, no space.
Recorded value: 98.87kWh
